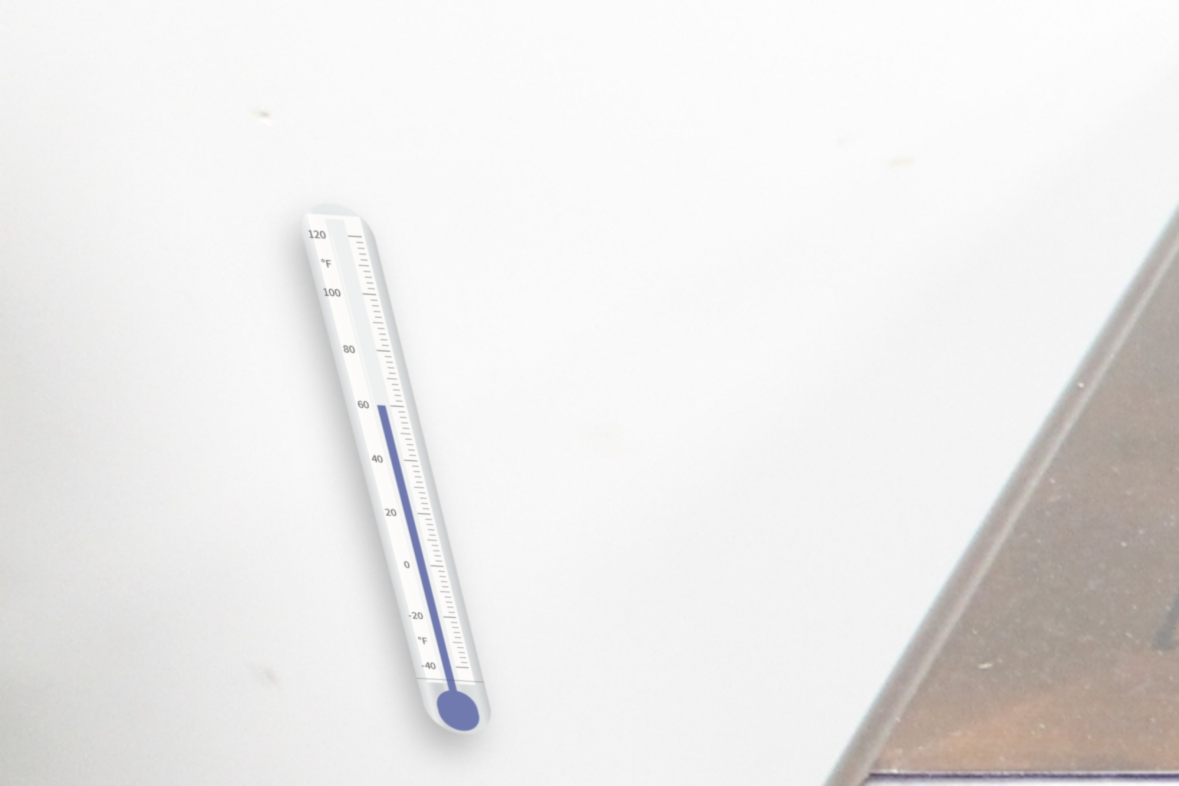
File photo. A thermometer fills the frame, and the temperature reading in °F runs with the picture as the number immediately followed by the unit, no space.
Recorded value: 60°F
